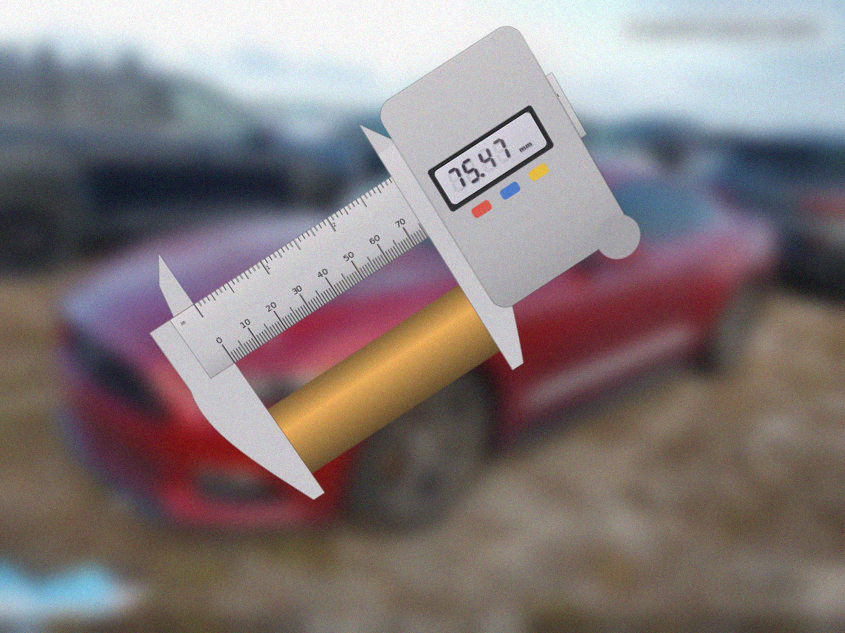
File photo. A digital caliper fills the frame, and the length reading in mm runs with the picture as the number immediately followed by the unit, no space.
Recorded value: 75.47mm
